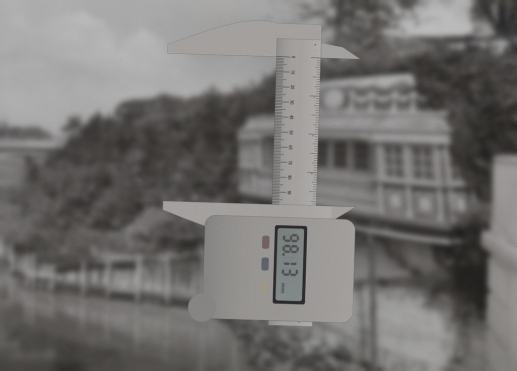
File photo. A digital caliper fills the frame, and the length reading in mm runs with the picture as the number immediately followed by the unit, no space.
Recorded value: 98.13mm
